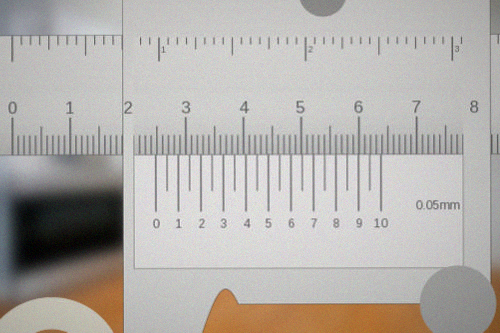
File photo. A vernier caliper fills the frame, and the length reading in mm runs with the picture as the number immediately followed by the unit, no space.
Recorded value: 24.8mm
